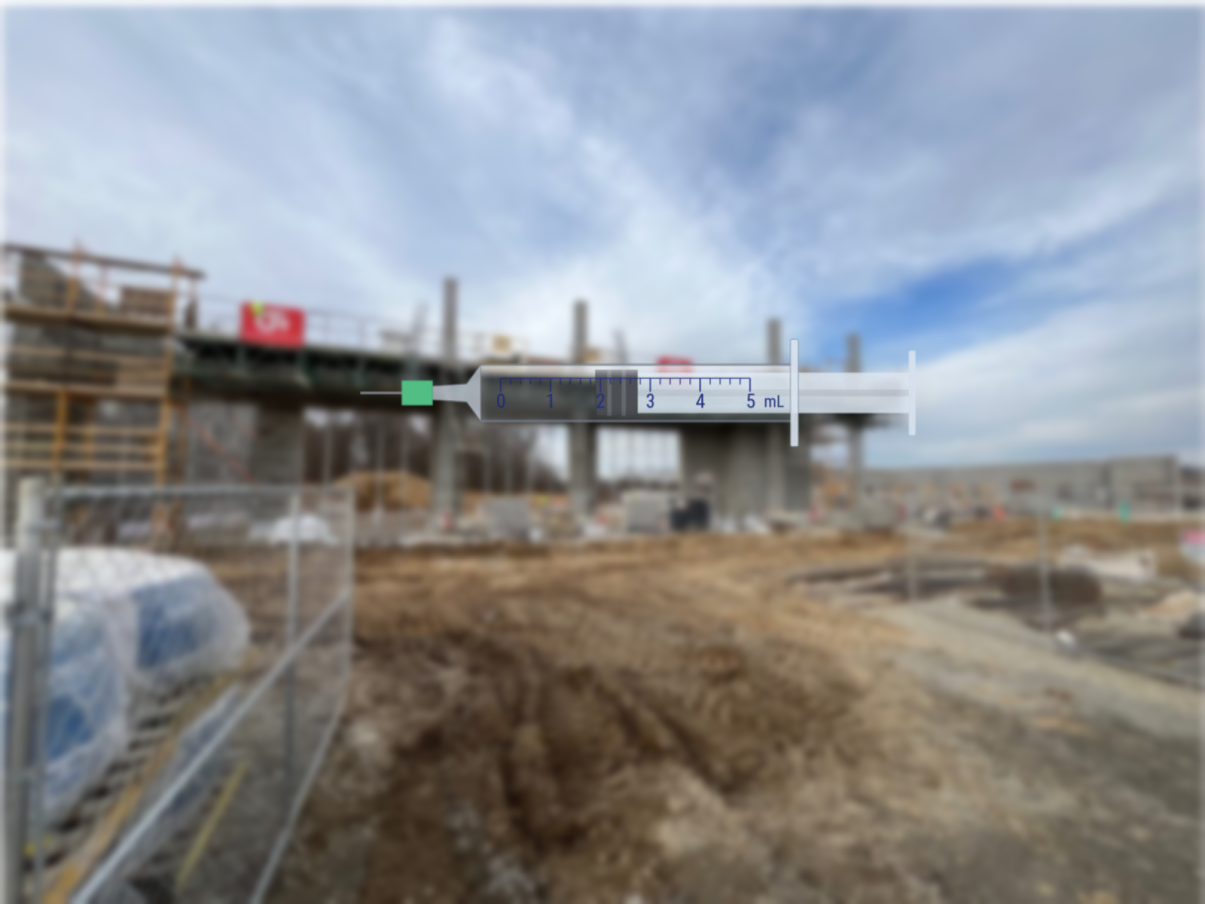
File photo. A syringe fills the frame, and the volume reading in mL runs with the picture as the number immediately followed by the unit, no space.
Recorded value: 1.9mL
